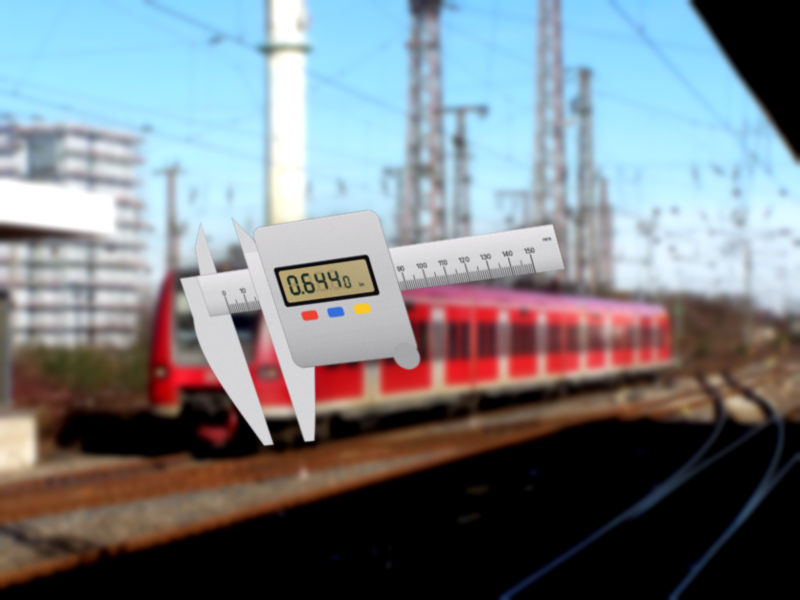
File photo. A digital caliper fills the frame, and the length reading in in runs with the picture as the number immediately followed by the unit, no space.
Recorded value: 0.6440in
